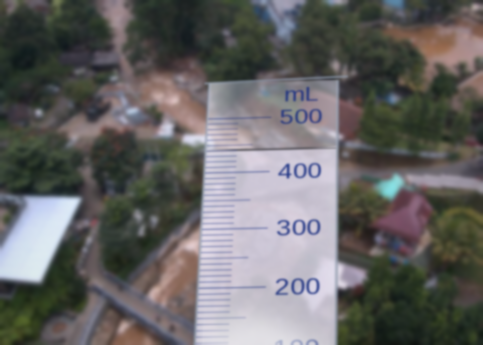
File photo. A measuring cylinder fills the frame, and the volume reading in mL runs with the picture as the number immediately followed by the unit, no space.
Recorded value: 440mL
